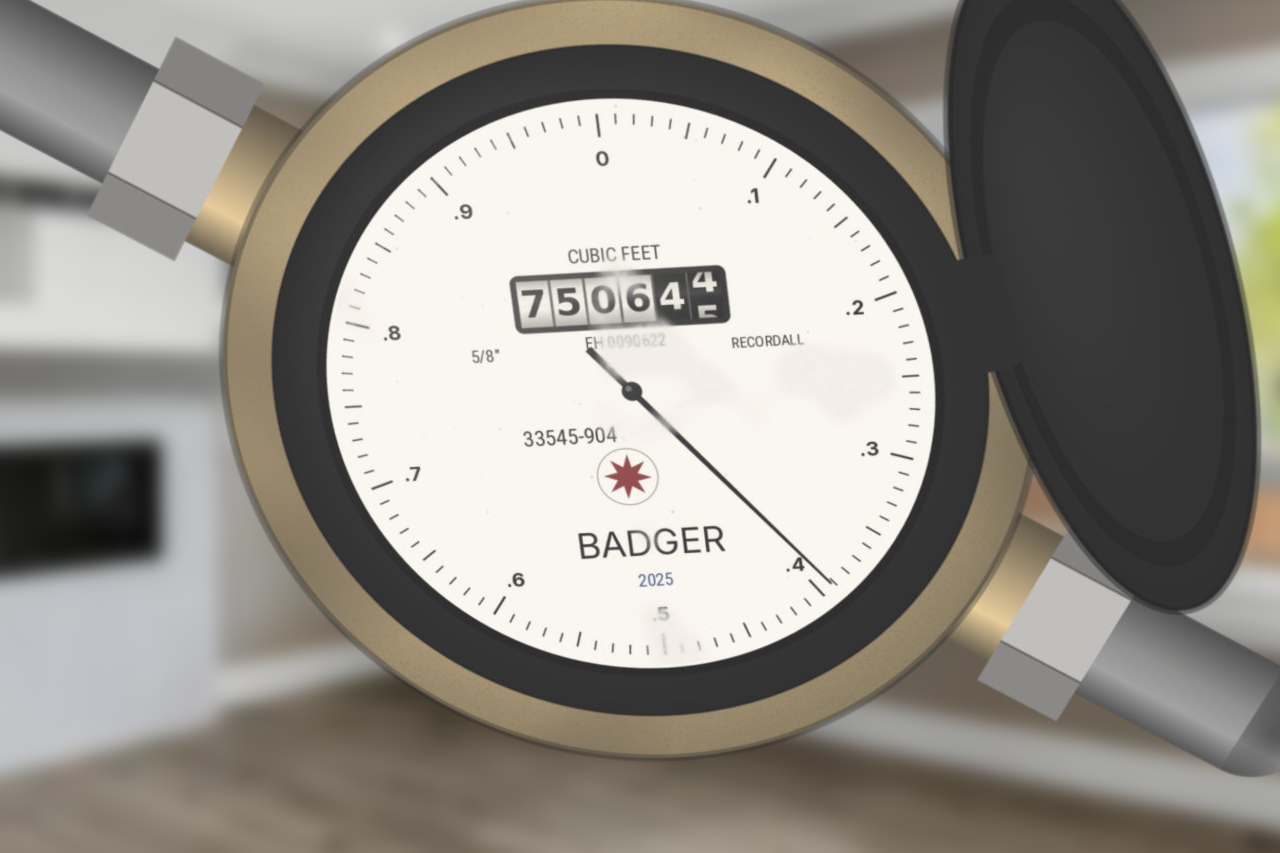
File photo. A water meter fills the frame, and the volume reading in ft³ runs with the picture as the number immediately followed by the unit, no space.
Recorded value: 750644.39ft³
